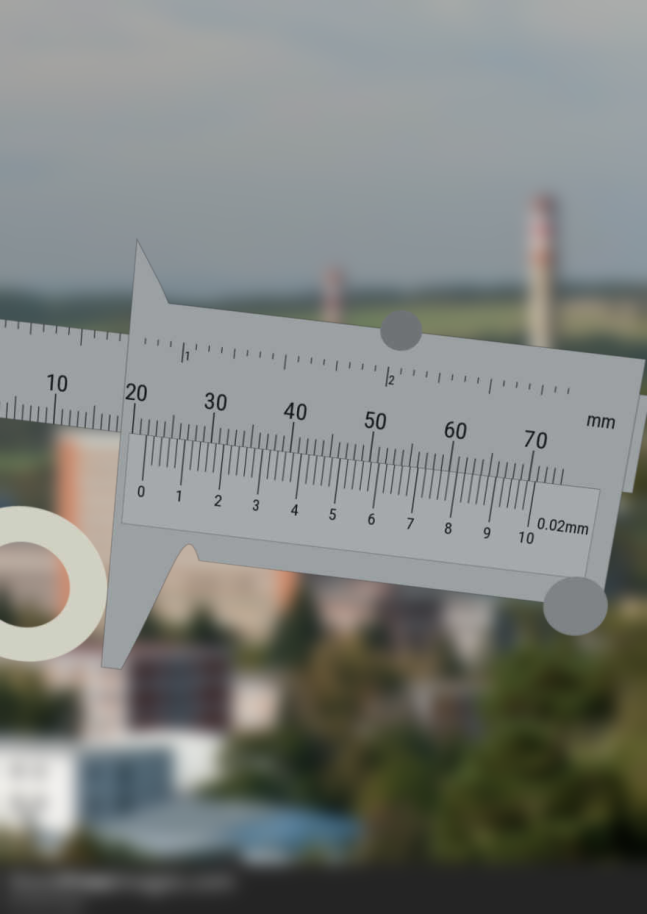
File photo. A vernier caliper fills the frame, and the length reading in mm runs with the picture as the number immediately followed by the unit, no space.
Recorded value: 21.8mm
